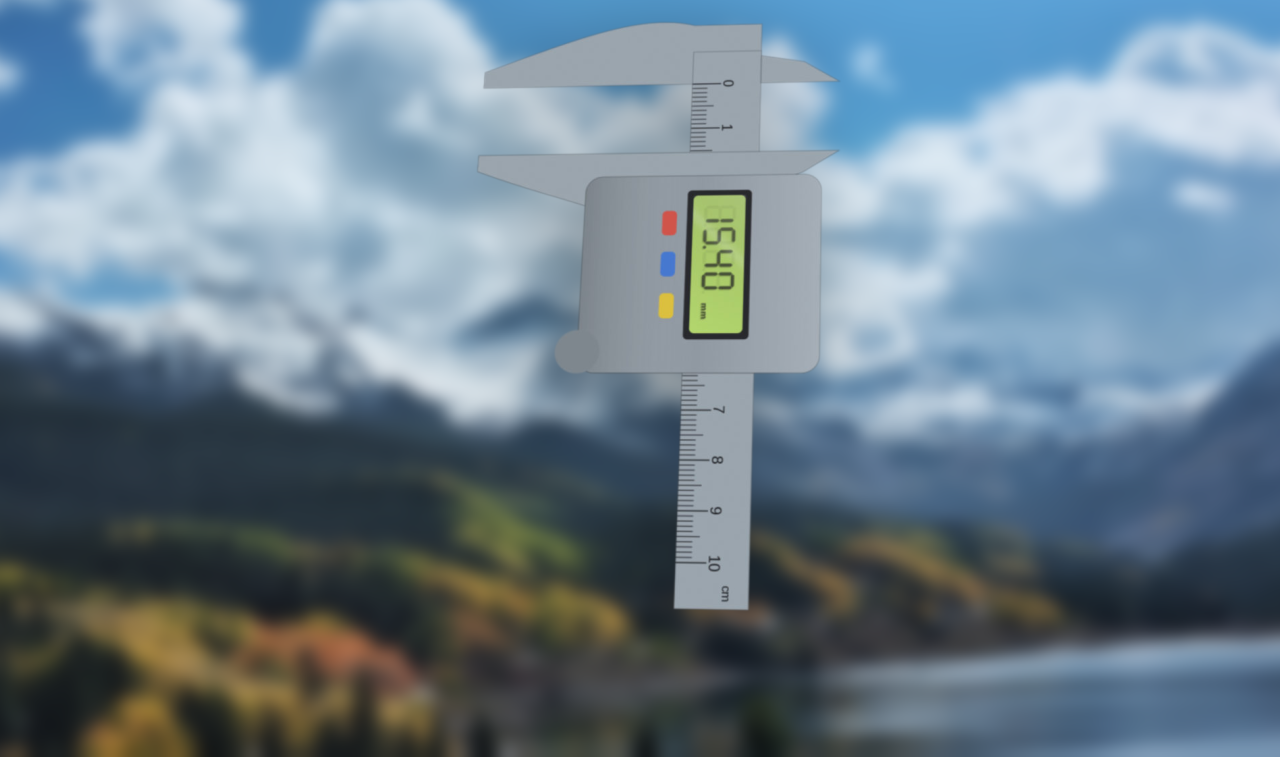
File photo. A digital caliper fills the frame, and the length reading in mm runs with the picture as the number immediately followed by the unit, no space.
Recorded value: 15.40mm
